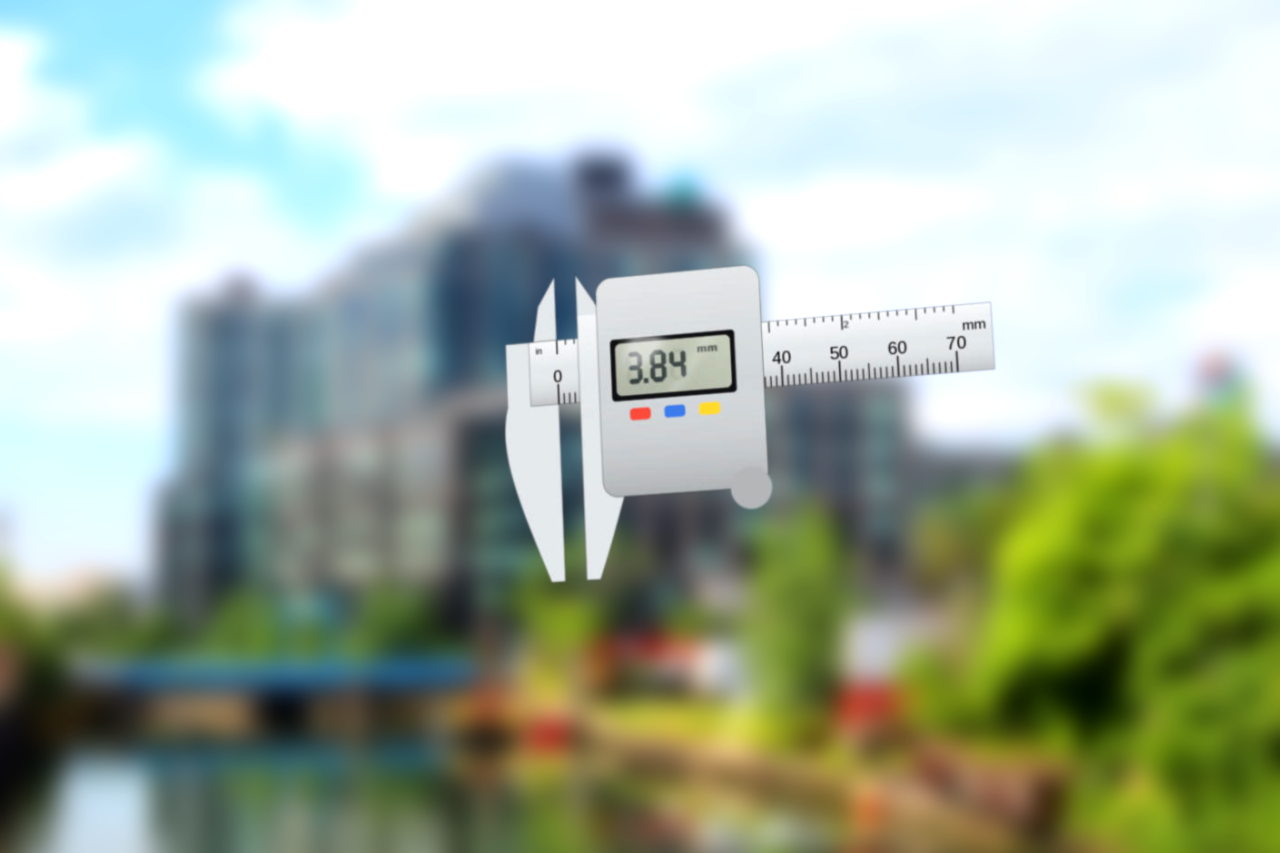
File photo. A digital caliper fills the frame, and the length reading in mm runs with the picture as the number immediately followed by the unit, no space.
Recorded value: 3.84mm
